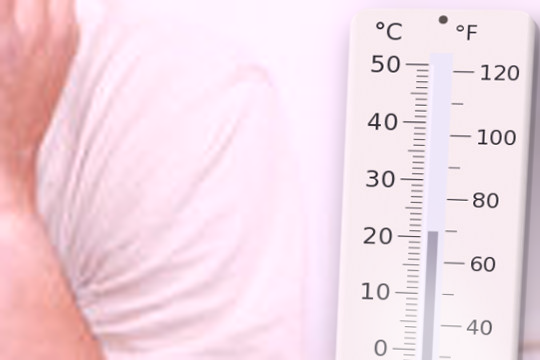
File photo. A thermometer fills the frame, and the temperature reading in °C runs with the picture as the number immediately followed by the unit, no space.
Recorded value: 21°C
